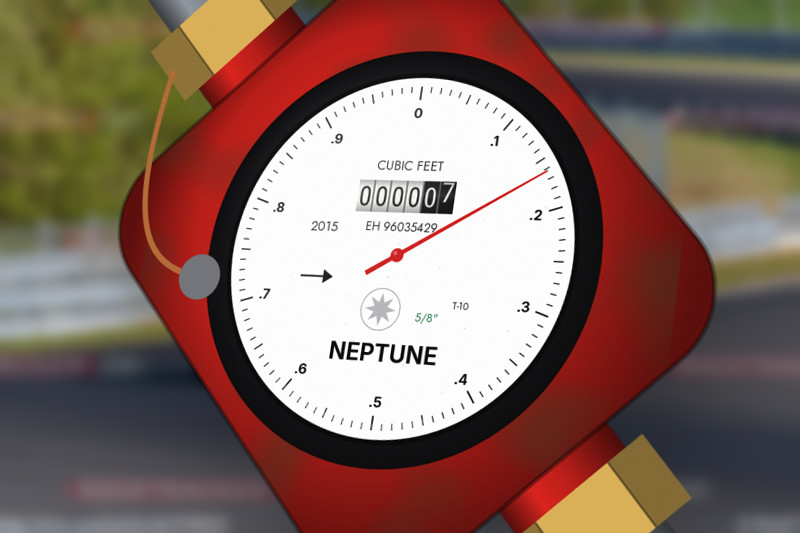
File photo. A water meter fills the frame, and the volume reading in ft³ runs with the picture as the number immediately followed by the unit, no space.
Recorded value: 7.16ft³
